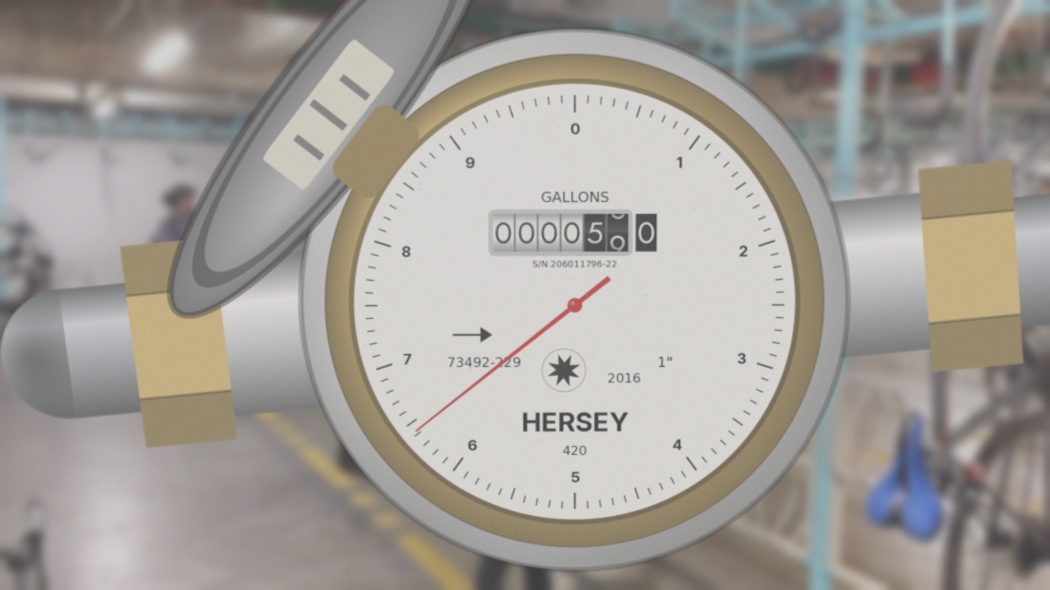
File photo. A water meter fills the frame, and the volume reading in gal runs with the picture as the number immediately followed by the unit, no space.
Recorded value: 586.4gal
